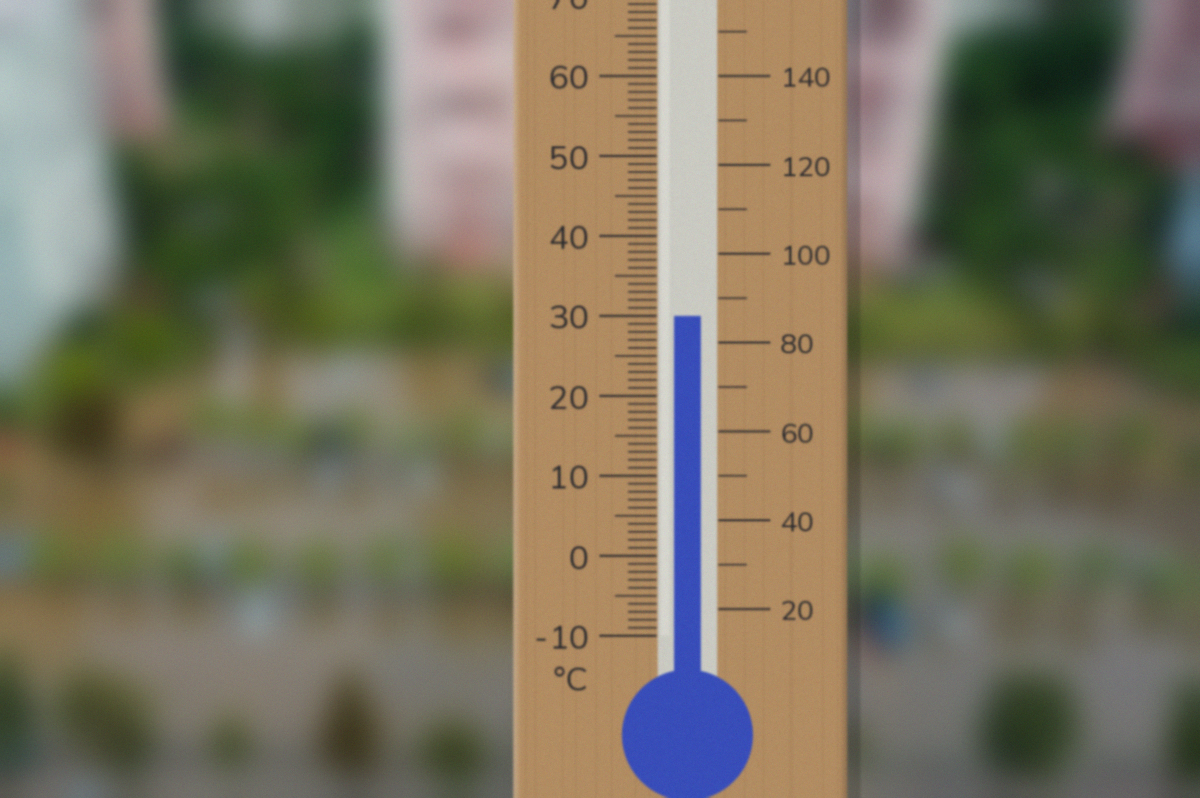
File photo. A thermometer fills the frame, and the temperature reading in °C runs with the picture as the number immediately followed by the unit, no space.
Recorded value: 30°C
